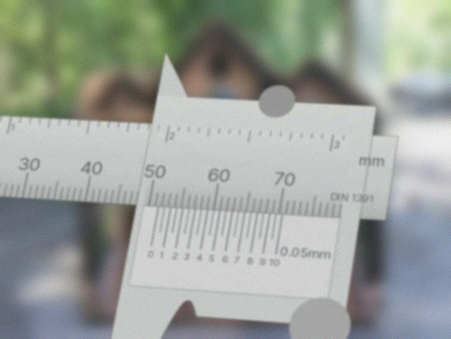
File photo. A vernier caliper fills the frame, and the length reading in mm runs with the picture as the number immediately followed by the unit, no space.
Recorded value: 51.5mm
